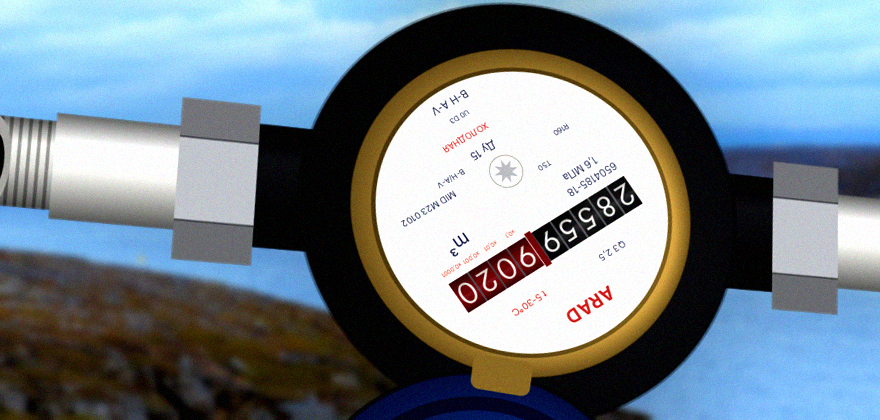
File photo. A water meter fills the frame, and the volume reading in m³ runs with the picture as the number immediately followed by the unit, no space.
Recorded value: 28559.9020m³
